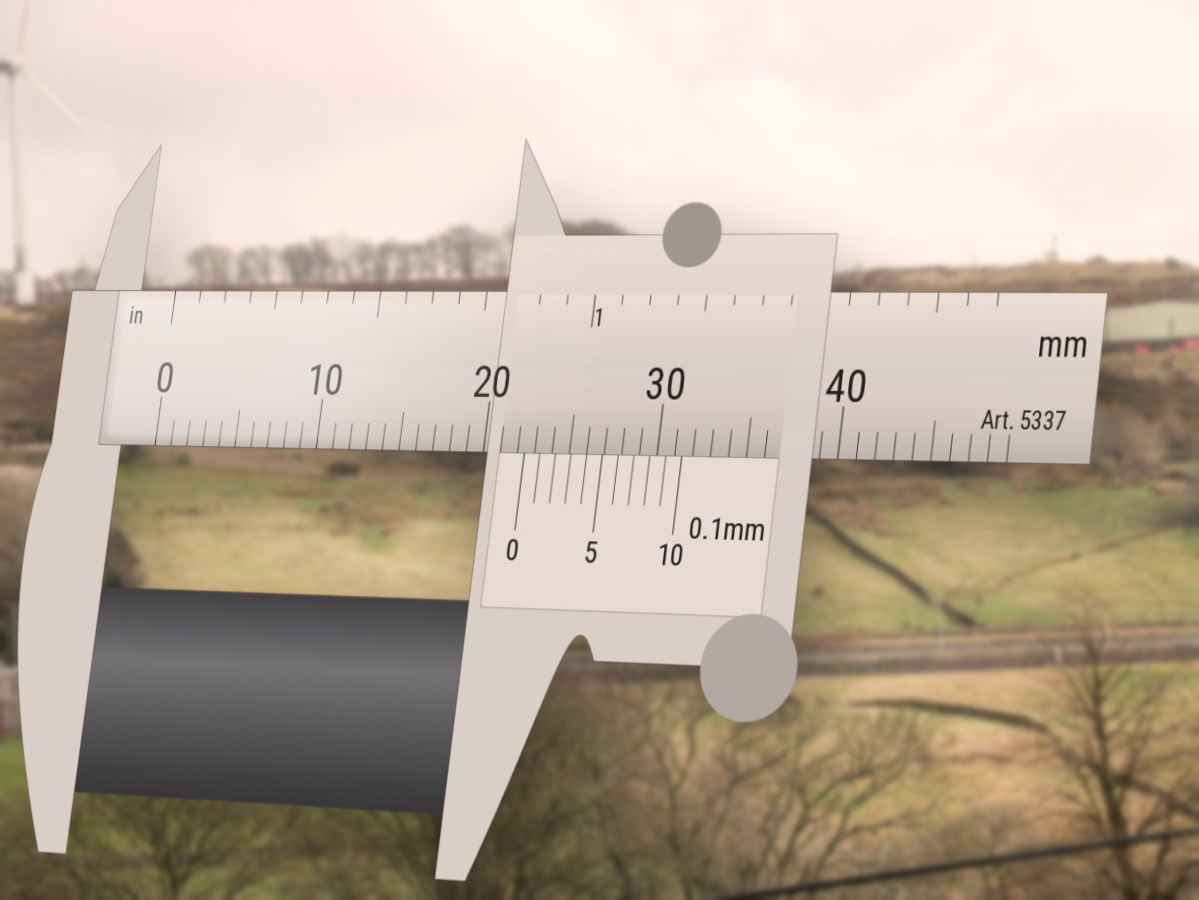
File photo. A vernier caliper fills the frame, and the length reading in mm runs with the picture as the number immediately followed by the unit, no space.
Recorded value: 22.4mm
